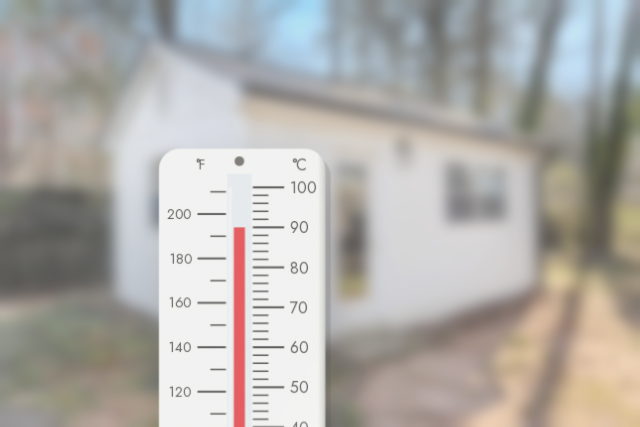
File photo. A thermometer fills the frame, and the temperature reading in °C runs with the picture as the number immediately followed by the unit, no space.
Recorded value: 90°C
